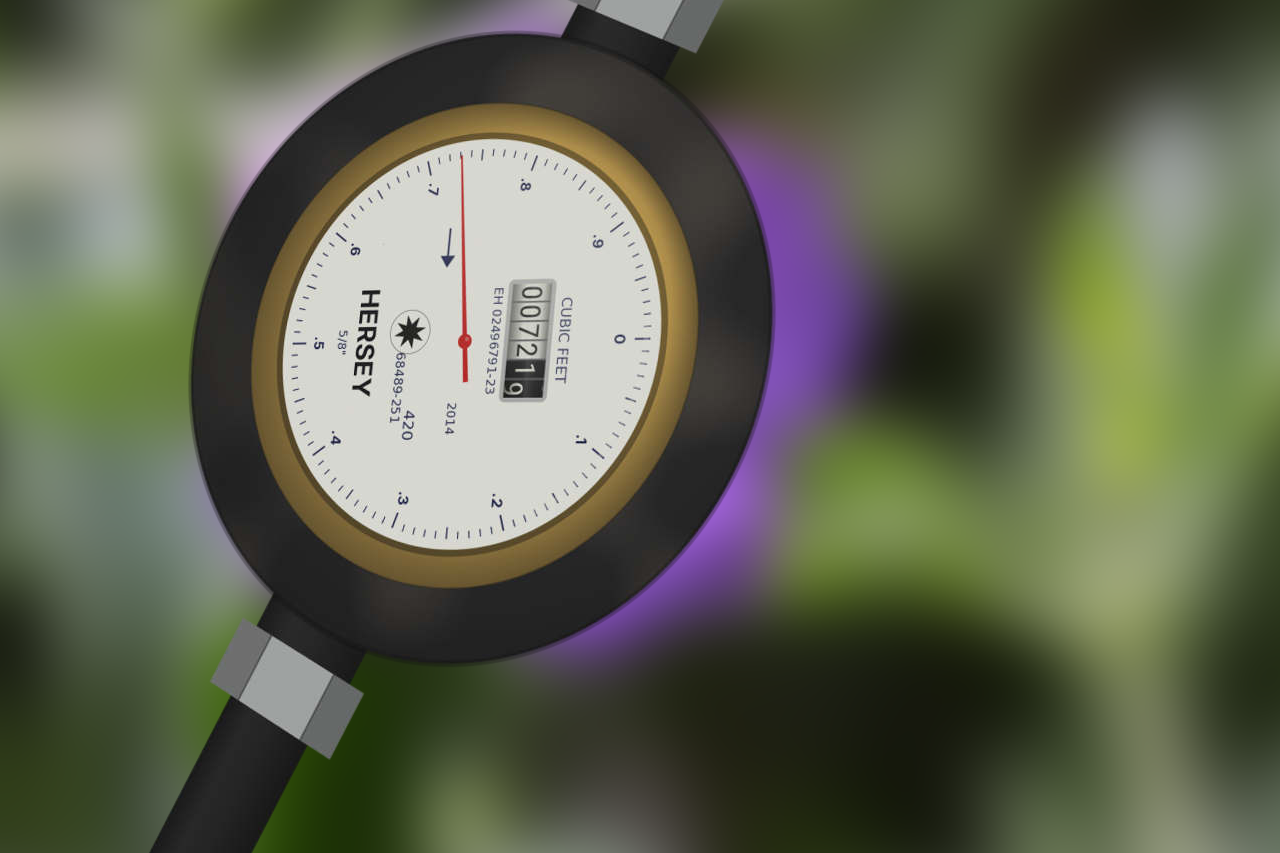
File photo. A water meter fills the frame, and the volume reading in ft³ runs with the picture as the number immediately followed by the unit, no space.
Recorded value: 7218.73ft³
